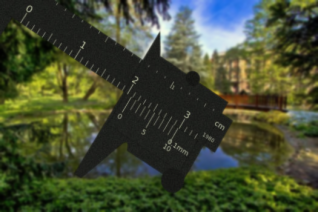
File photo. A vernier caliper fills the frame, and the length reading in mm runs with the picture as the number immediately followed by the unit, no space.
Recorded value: 20.8mm
